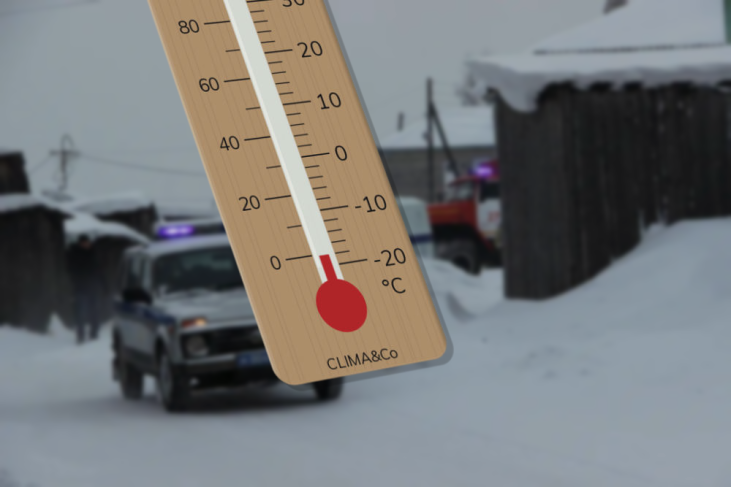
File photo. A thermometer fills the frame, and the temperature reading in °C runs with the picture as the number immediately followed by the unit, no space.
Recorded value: -18°C
